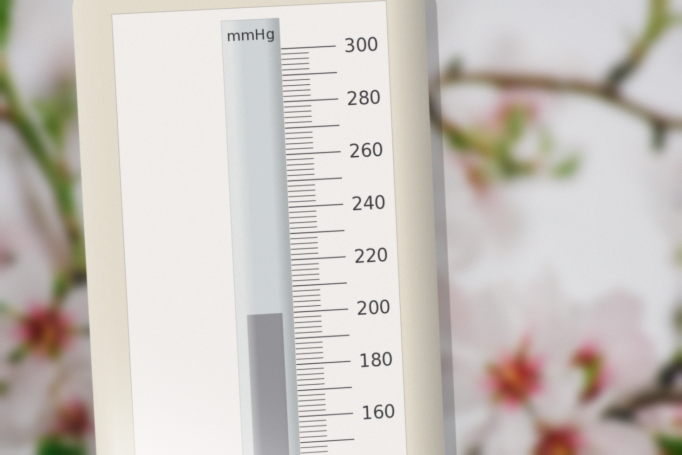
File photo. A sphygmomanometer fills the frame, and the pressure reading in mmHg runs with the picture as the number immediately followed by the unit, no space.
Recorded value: 200mmHg
